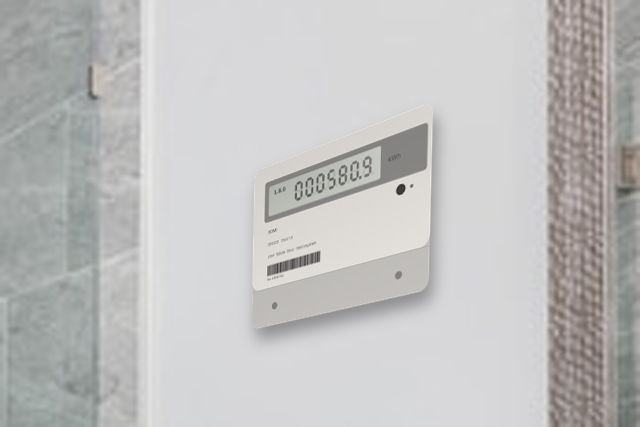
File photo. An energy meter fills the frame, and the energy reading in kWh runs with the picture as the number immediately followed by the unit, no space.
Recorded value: 580.9kWh
